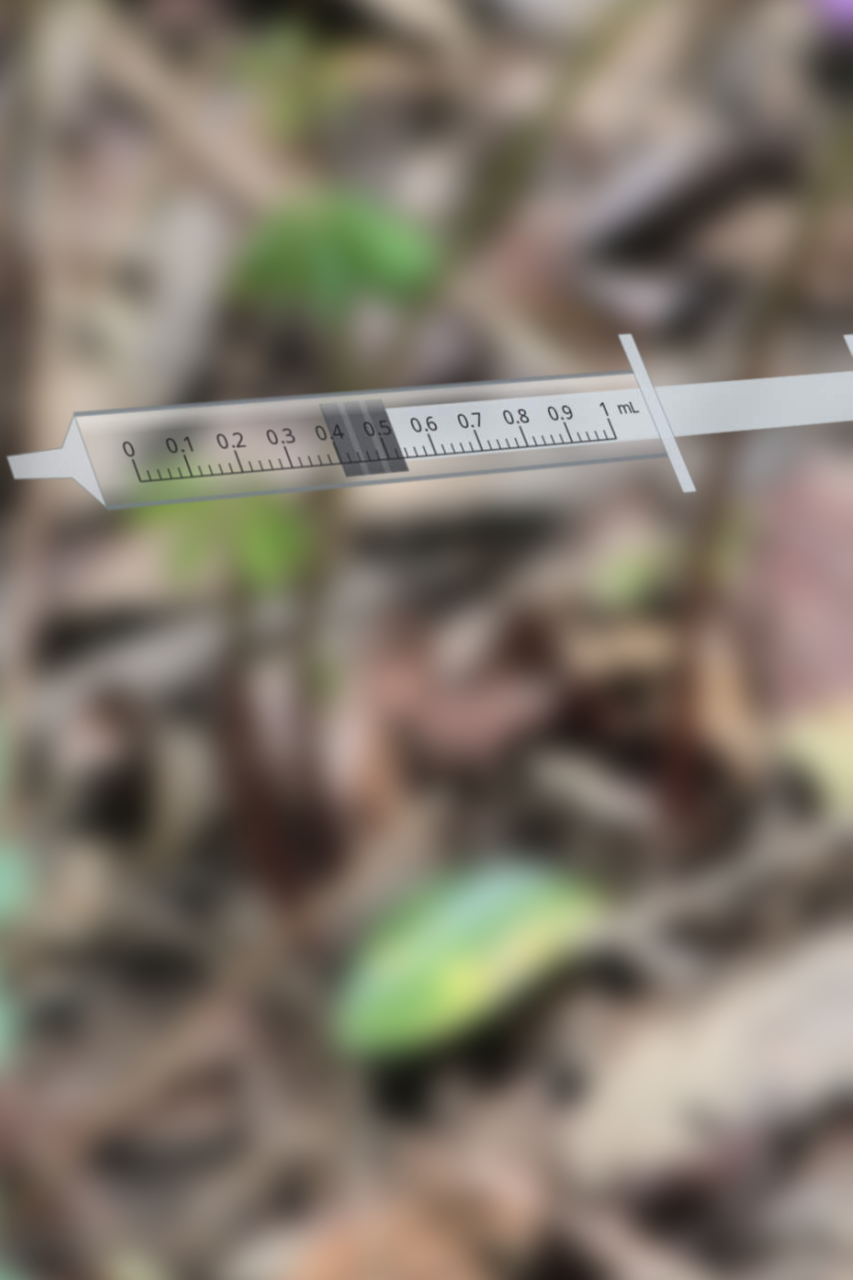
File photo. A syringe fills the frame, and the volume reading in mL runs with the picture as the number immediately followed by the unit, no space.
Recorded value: 0.4mL
